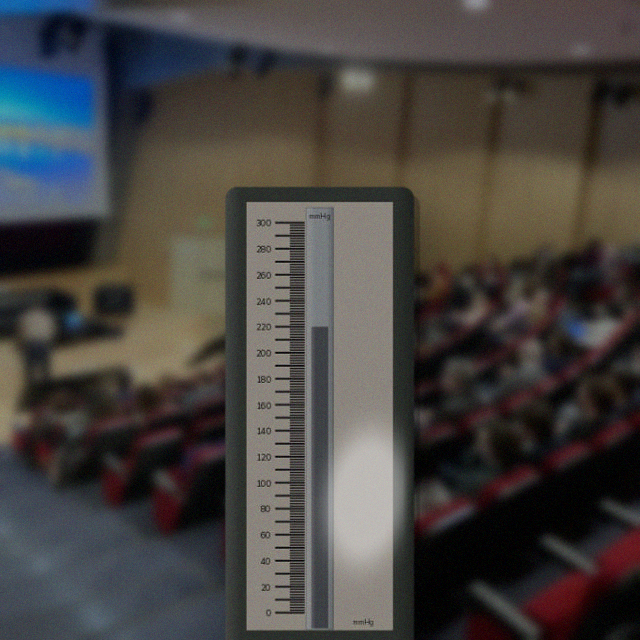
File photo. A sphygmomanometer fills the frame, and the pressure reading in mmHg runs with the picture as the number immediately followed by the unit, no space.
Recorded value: 220mmHg
